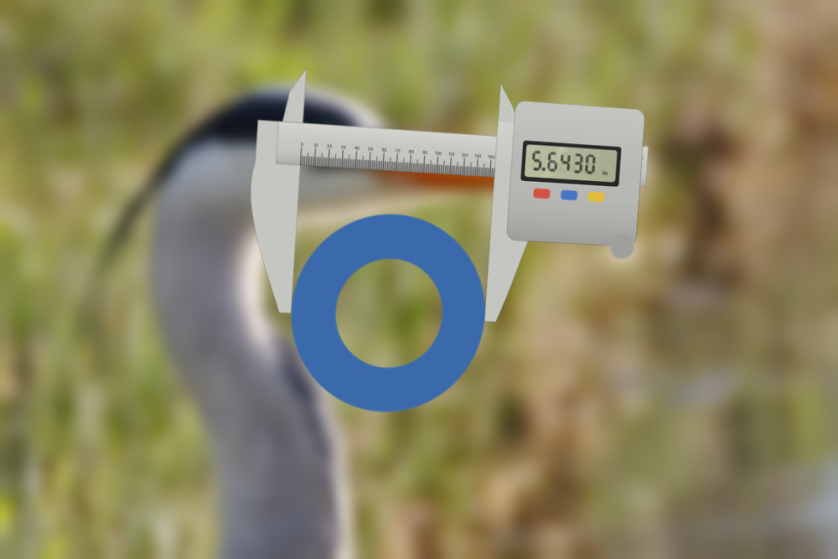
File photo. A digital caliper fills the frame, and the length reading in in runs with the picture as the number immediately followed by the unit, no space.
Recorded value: 5.6430in
